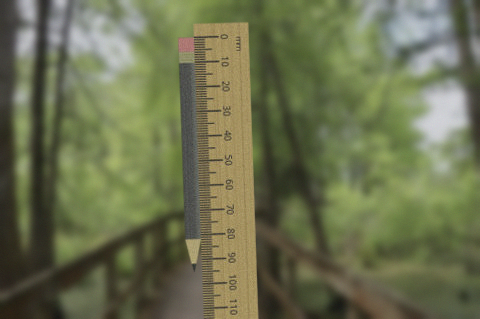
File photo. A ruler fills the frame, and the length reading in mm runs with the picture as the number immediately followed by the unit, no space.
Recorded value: 95mm
